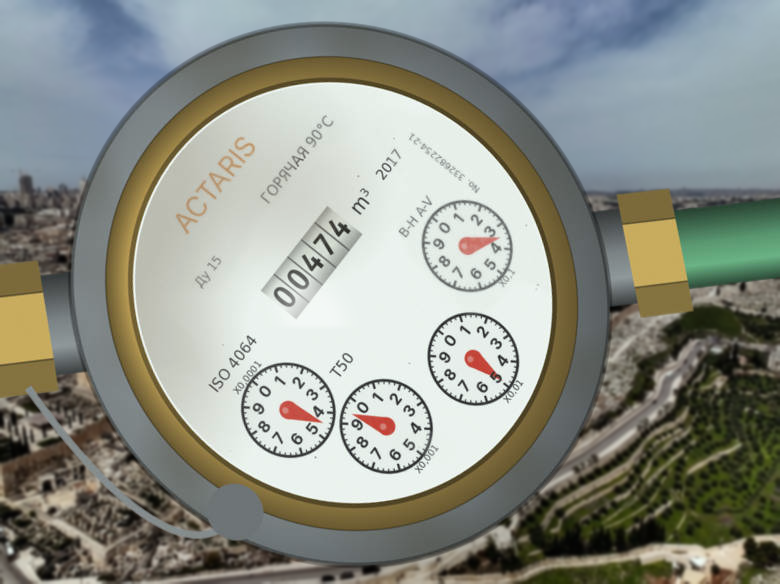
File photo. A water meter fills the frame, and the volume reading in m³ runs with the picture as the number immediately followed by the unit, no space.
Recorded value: 474.3494m³
